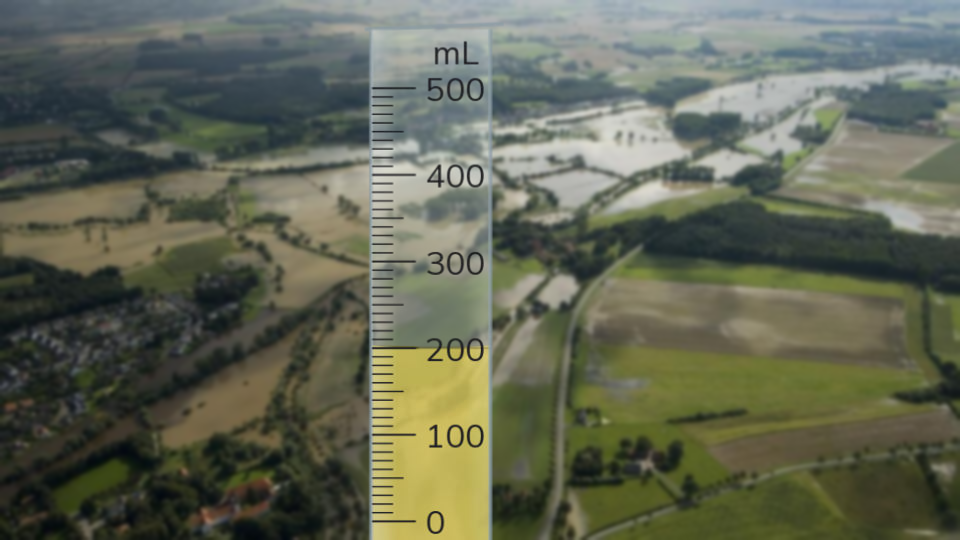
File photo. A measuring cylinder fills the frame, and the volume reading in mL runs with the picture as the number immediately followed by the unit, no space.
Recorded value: 200mL
